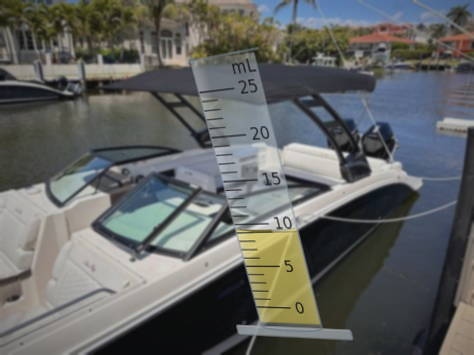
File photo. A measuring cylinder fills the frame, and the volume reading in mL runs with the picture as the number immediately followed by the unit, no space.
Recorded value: 9mL
